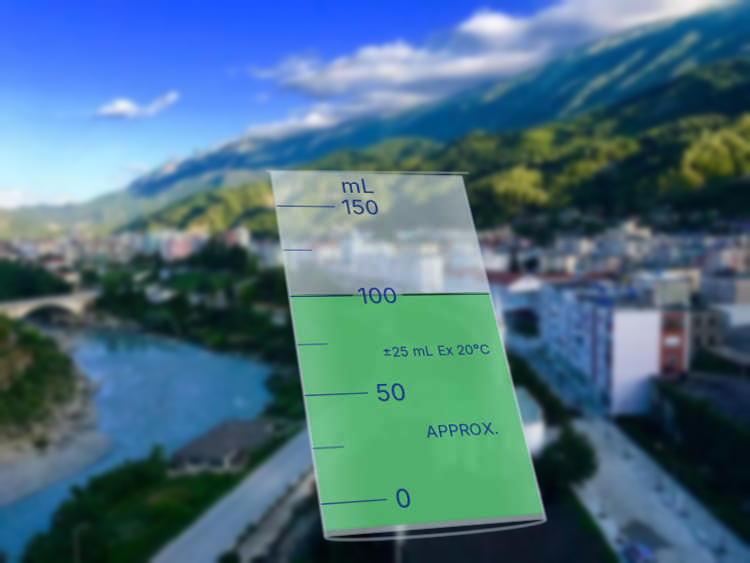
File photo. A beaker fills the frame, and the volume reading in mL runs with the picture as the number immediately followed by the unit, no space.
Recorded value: 100mL
